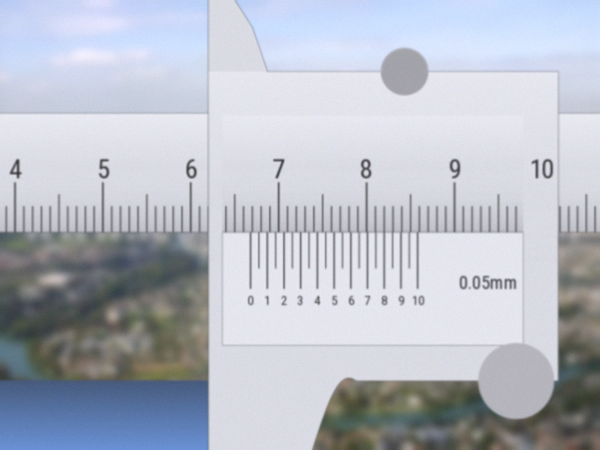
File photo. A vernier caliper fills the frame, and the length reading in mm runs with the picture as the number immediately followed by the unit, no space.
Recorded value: 66.8mm
